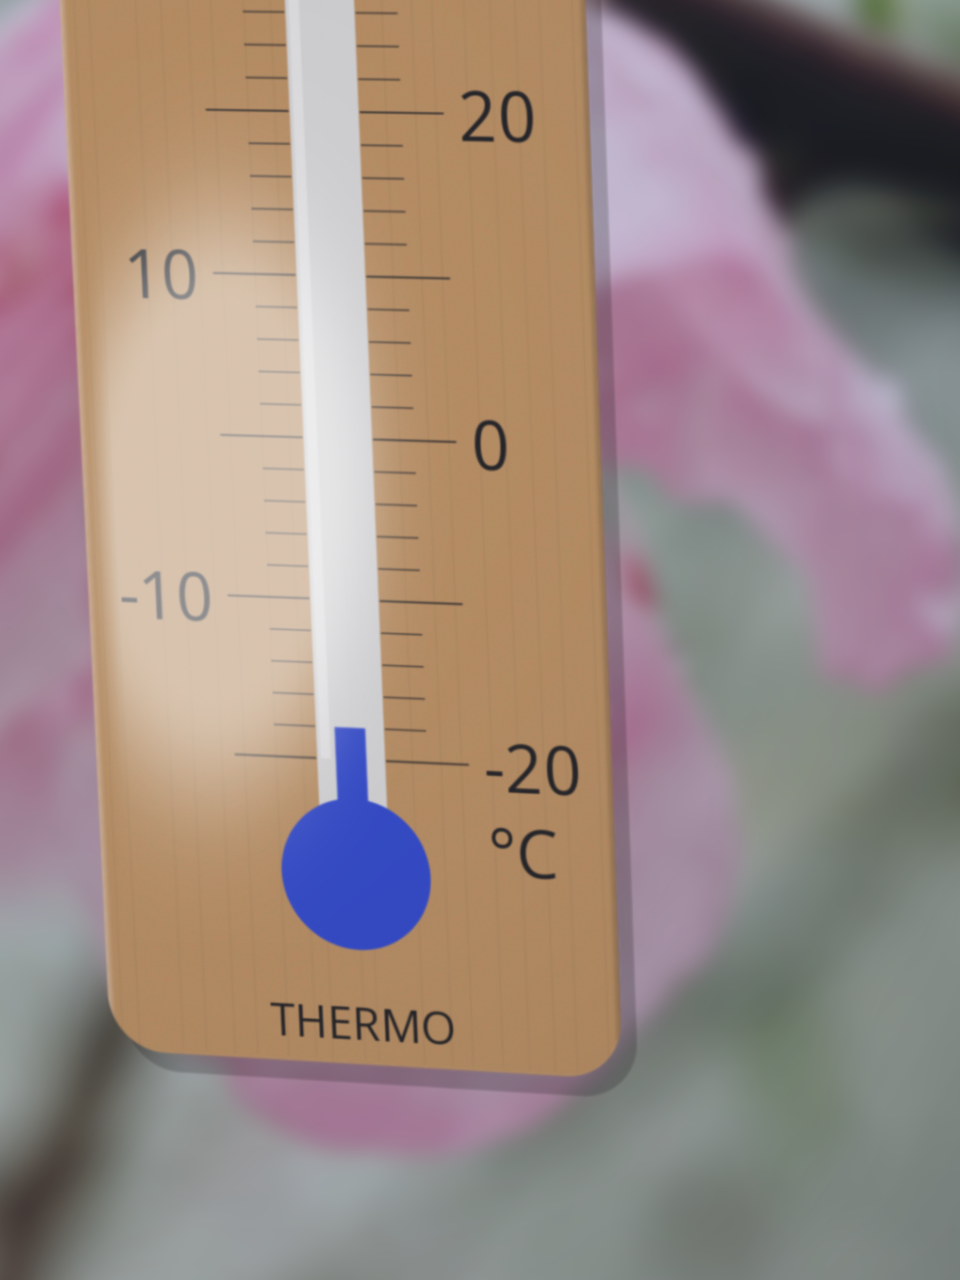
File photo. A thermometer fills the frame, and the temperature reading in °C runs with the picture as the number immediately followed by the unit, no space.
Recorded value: -18°C
